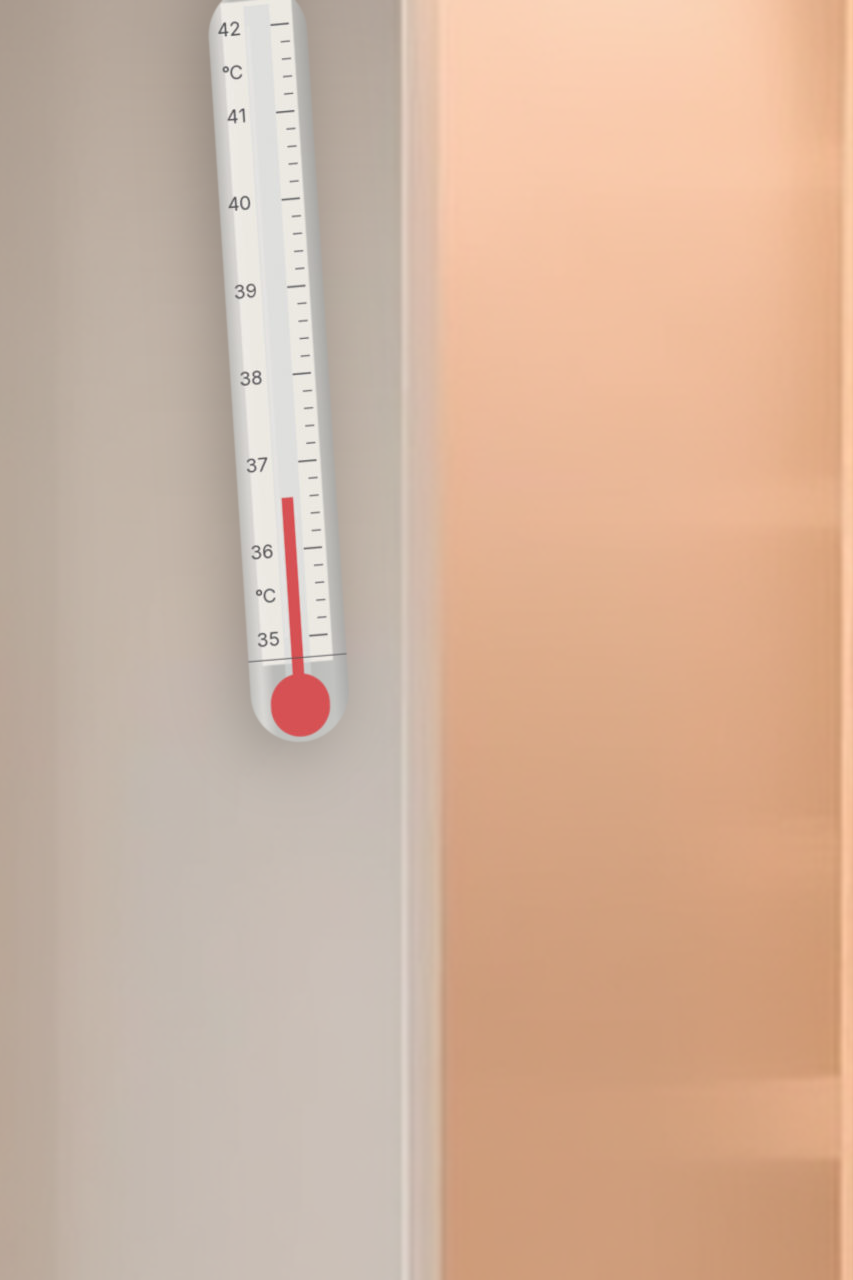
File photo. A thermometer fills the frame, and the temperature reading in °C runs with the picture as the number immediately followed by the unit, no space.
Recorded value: 36.6°C
